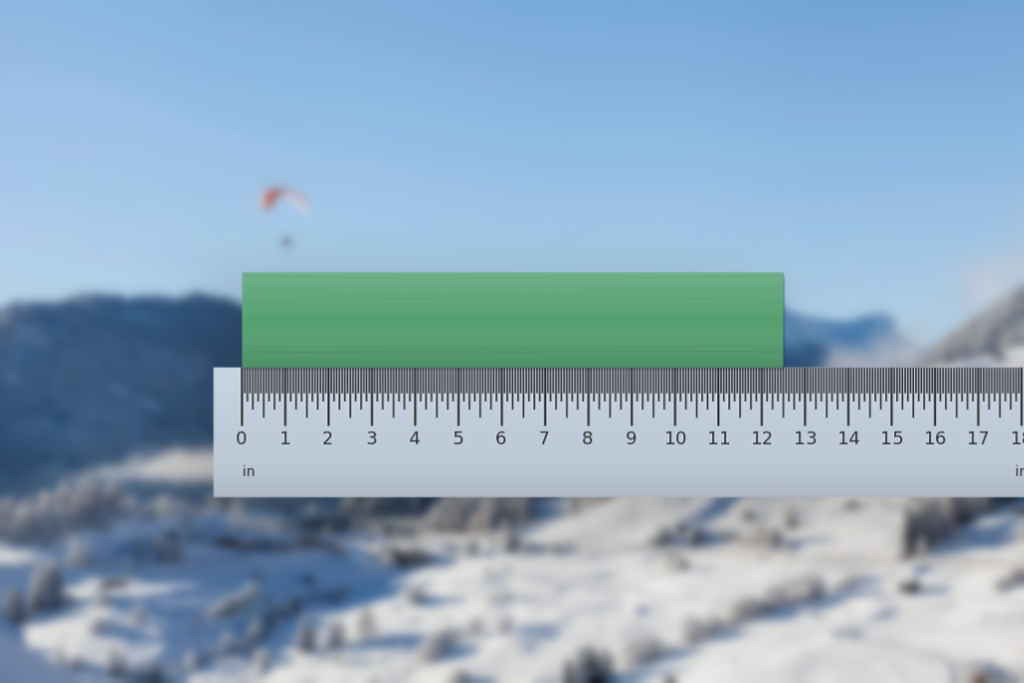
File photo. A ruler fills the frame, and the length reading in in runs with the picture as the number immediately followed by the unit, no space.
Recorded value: 12.5in
